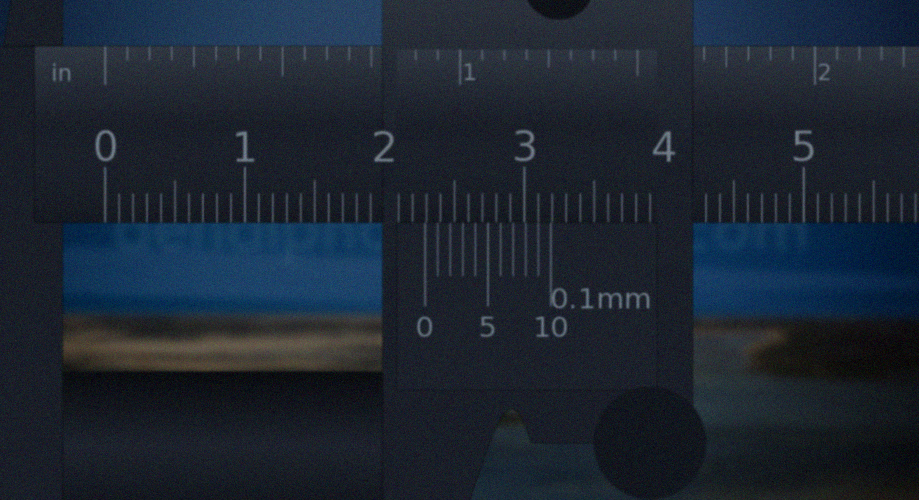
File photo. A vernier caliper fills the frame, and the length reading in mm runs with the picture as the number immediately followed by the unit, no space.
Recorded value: 22.9mm
